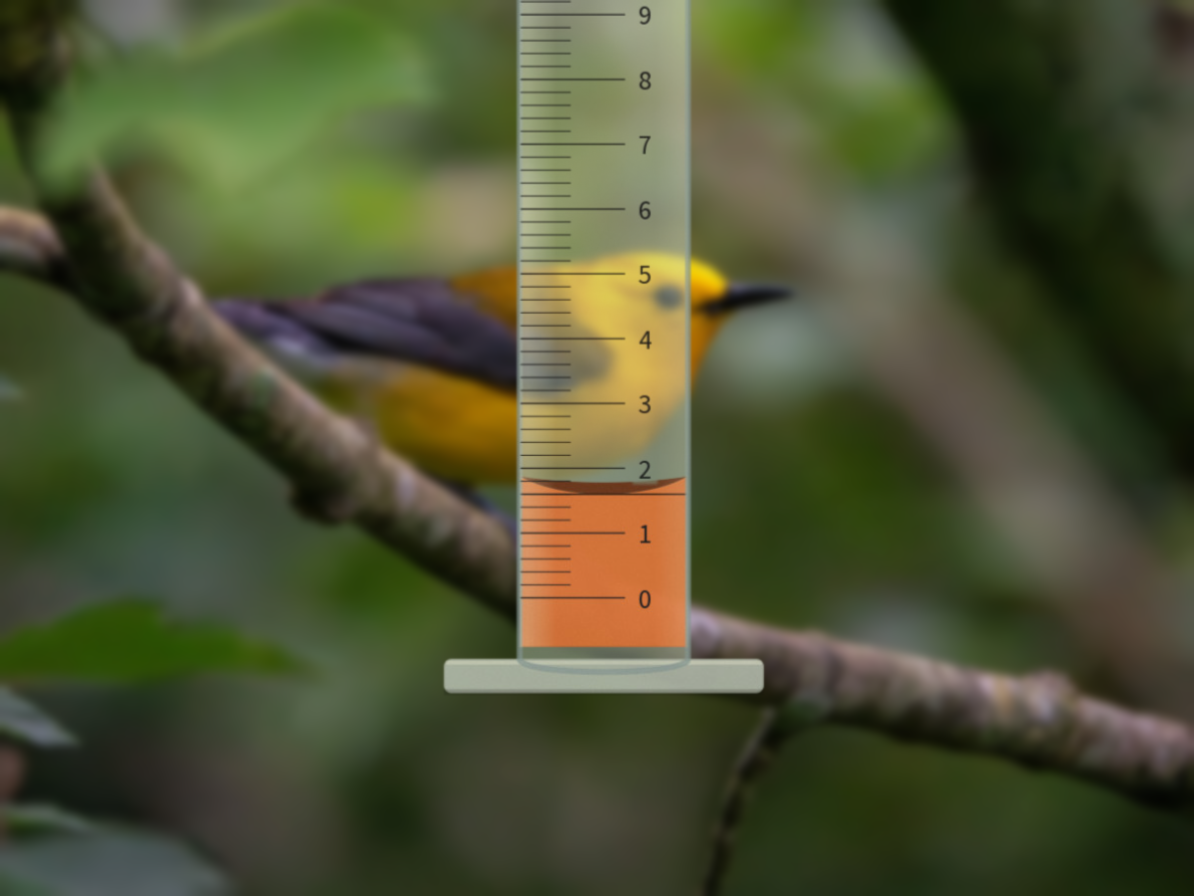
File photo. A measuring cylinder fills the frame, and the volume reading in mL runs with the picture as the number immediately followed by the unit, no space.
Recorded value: 1.6mL
